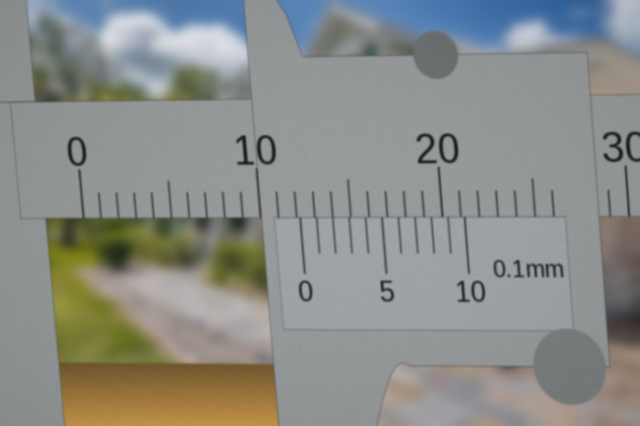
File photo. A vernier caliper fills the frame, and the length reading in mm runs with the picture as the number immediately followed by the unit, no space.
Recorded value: 12.2mm
